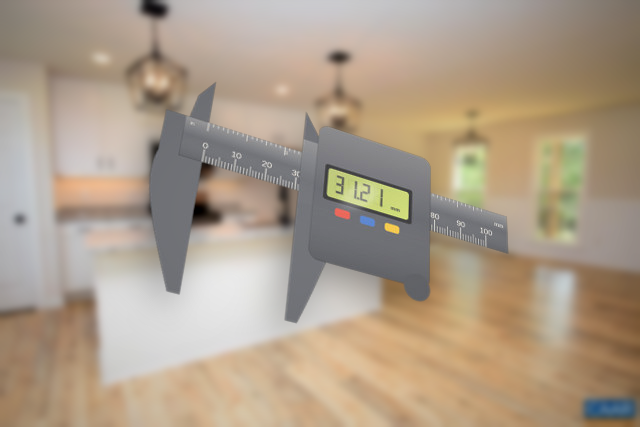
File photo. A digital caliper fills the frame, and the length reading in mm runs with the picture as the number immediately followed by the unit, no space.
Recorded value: 31.21mm
